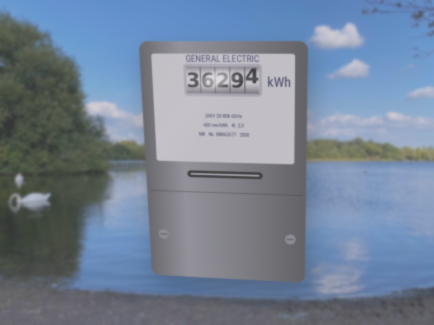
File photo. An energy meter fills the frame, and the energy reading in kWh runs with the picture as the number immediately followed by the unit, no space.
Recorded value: 36294kWh
